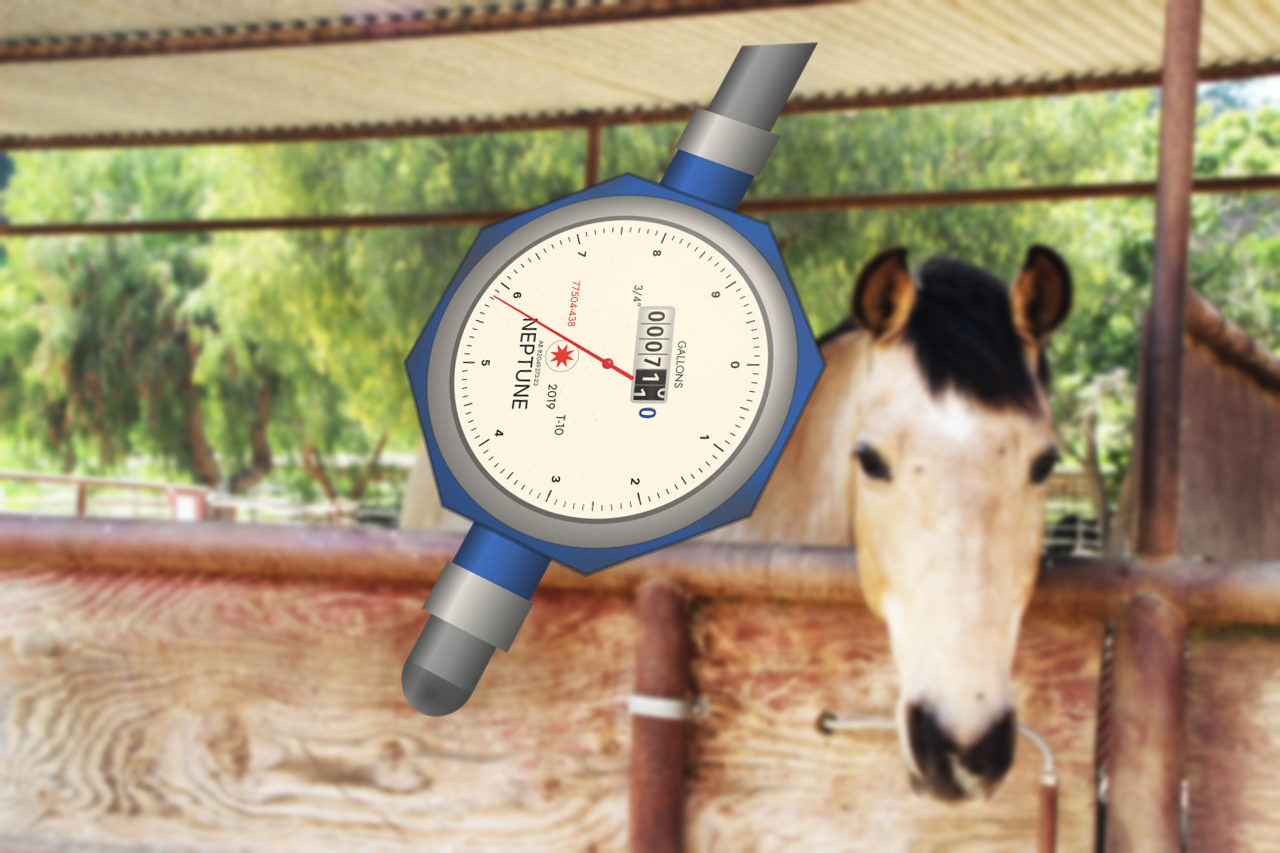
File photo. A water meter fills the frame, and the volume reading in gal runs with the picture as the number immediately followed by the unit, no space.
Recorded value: 7105.8gal
